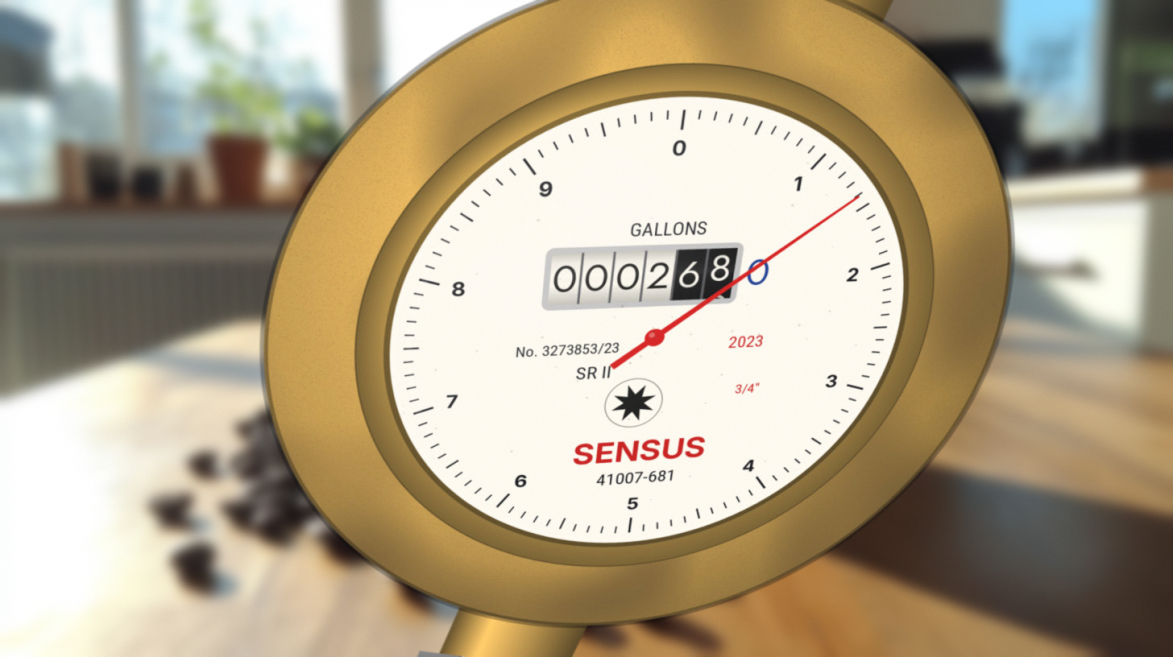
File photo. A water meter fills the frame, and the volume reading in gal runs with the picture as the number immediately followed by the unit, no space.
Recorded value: 2681.4gal
